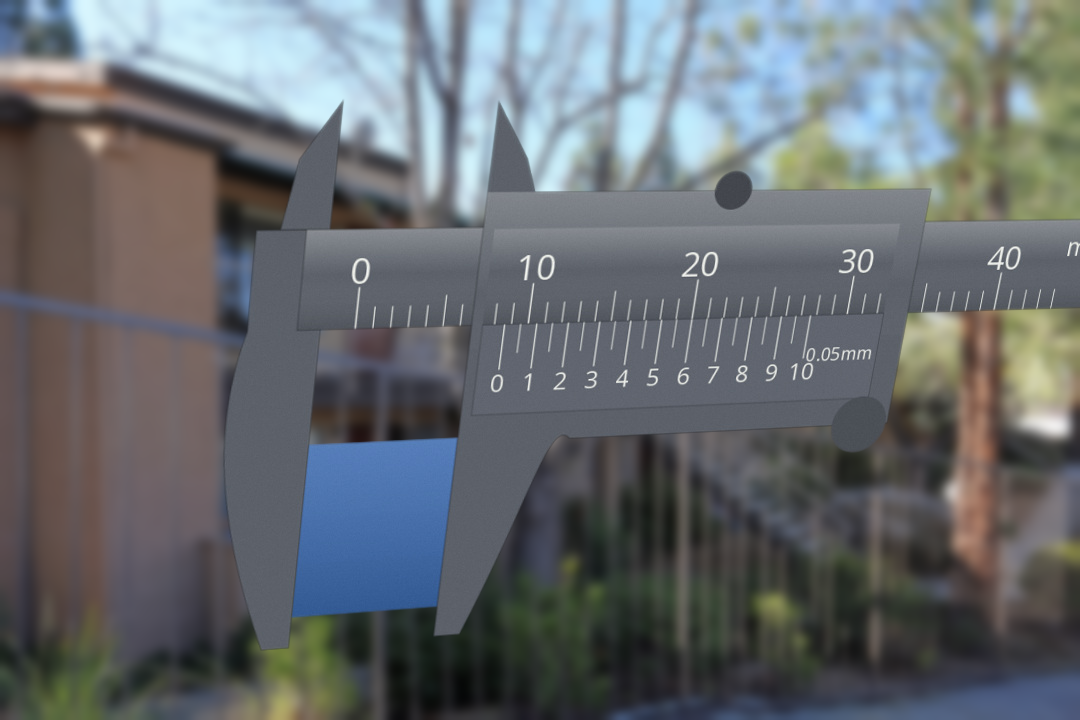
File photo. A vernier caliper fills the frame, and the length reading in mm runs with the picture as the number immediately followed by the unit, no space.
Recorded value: 8.6mm
